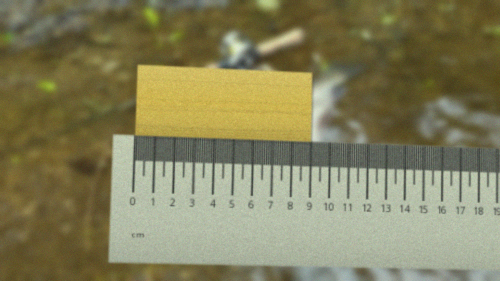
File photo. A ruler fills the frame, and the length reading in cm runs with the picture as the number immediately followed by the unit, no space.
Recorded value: 9cm
